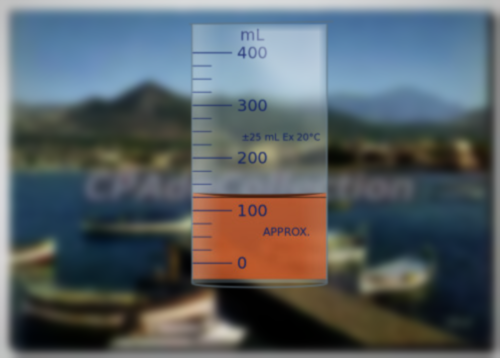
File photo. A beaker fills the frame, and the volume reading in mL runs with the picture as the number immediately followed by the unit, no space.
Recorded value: 125mL
